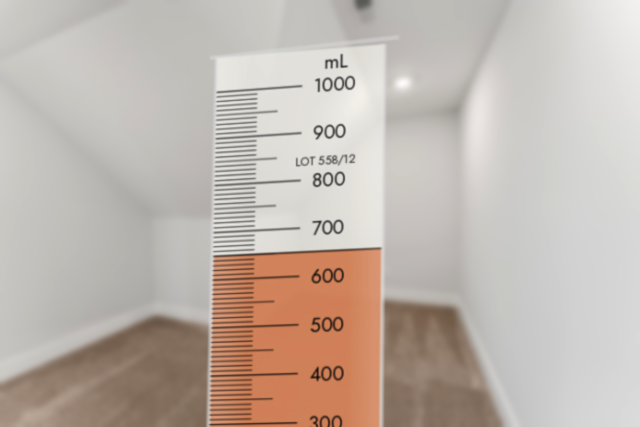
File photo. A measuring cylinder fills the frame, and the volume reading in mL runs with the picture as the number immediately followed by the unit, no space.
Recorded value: 650mL
